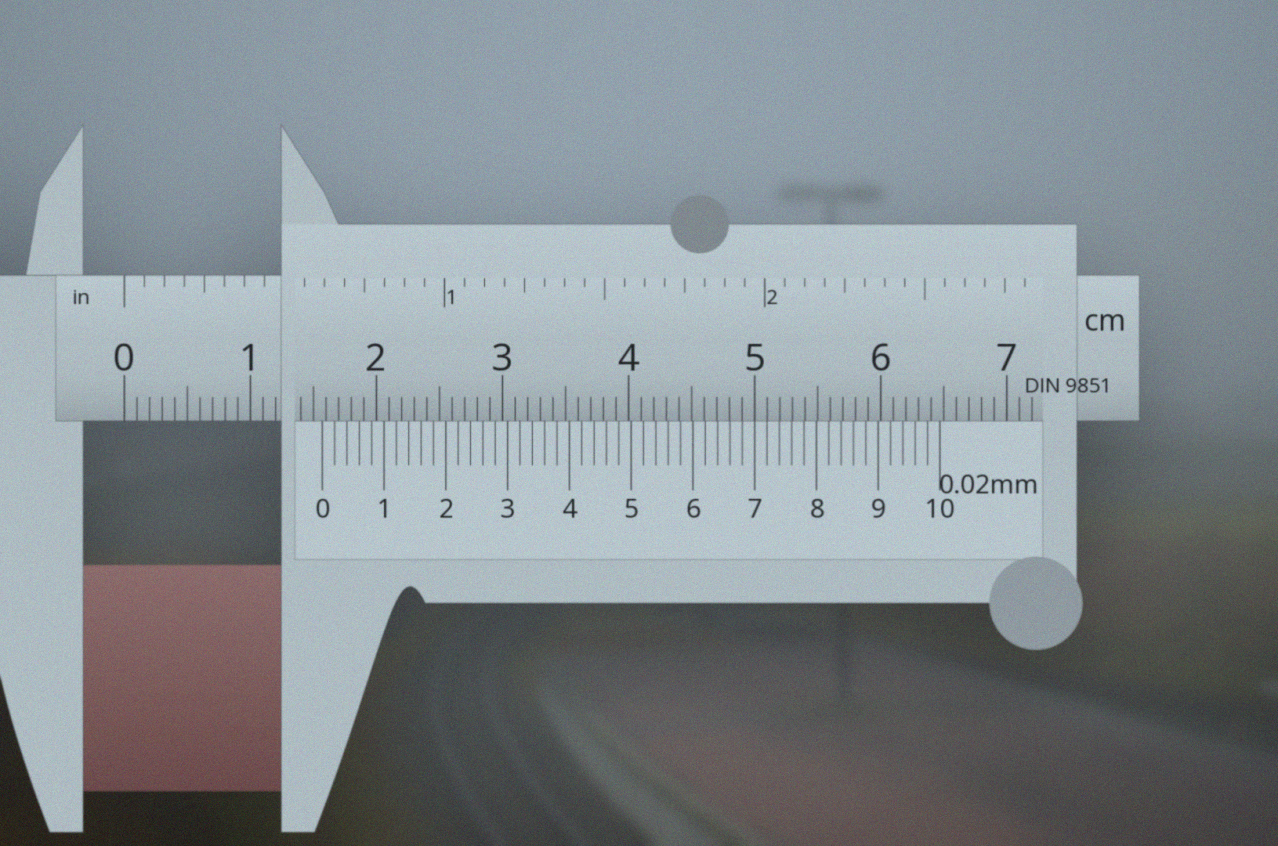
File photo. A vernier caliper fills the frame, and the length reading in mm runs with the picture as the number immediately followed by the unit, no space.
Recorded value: 15.7mm
